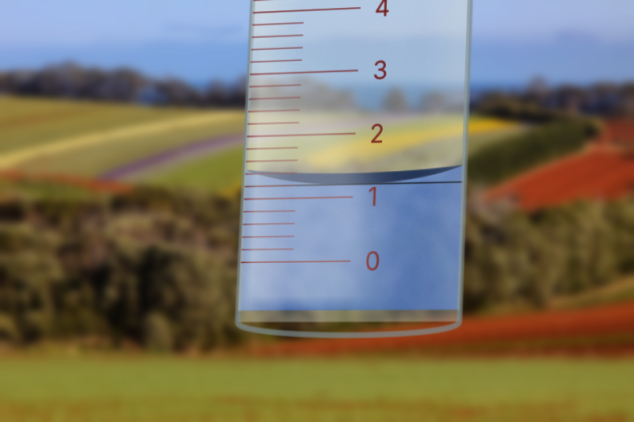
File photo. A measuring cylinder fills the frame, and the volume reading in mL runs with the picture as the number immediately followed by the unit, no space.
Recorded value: 1.2mL
